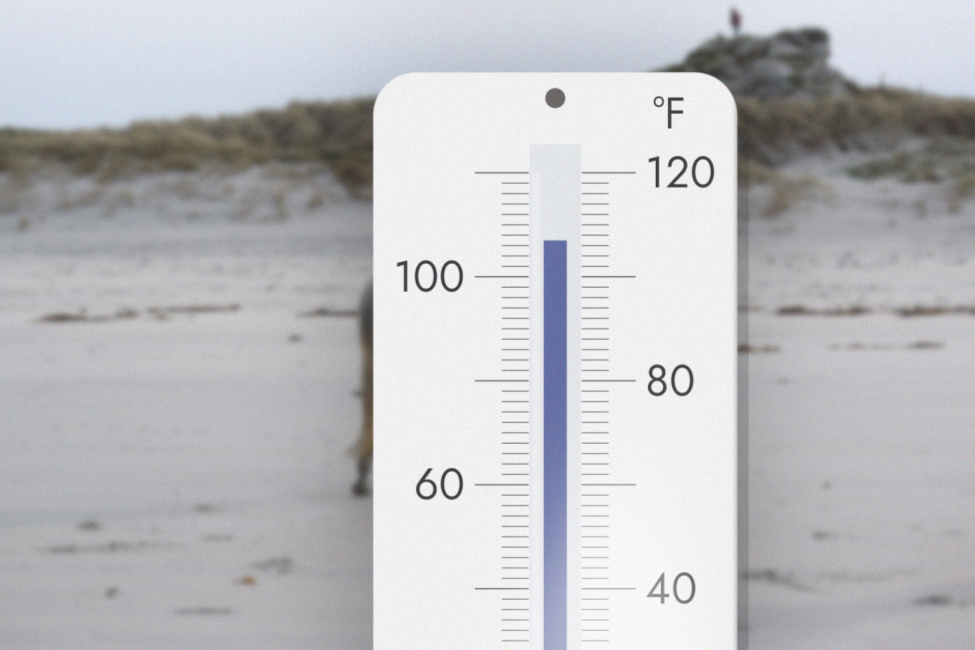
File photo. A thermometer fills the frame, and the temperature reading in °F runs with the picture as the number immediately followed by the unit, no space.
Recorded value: 107°F
